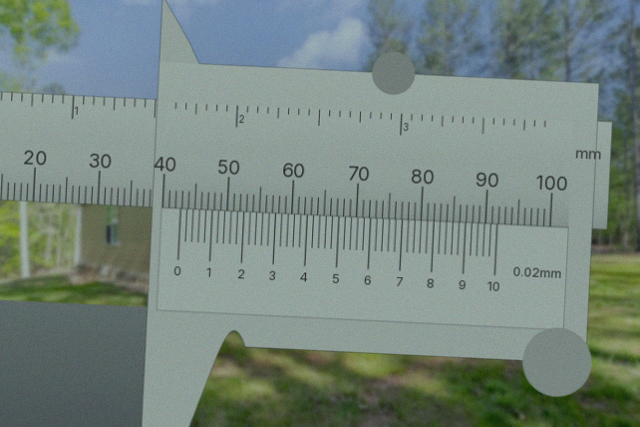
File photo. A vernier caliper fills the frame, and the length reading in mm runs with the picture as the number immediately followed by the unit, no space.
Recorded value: 42.8mm
